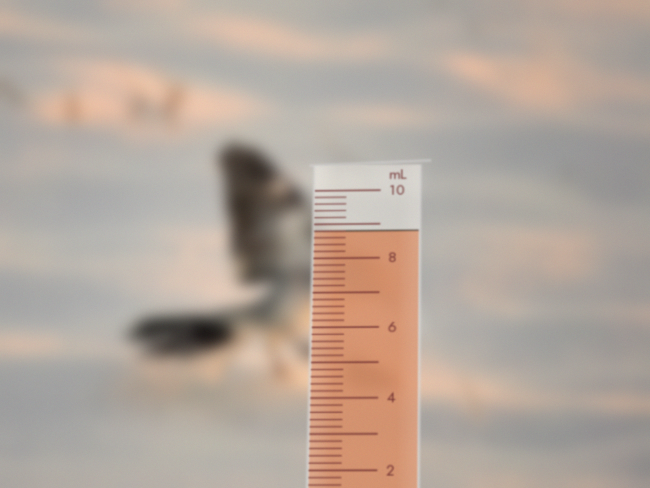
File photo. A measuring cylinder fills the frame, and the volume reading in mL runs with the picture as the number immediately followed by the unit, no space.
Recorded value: 8.8mL
